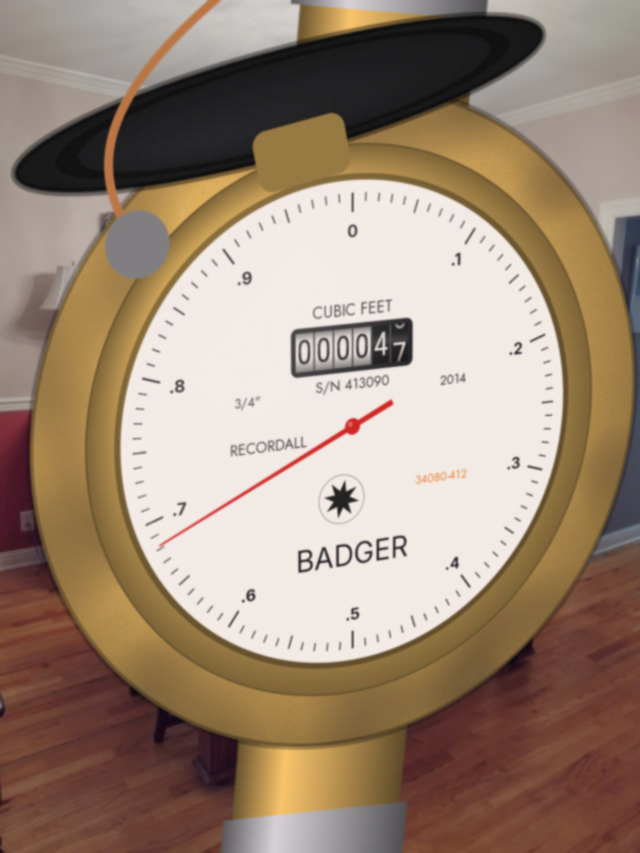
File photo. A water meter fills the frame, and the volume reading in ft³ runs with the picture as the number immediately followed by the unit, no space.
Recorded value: 46.68ft³
